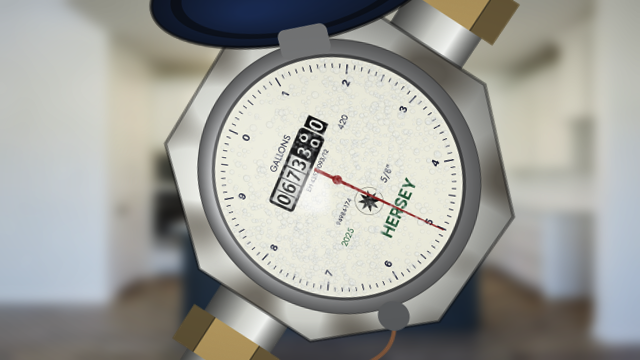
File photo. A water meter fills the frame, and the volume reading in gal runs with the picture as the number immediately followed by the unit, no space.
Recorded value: 673385.0gal
